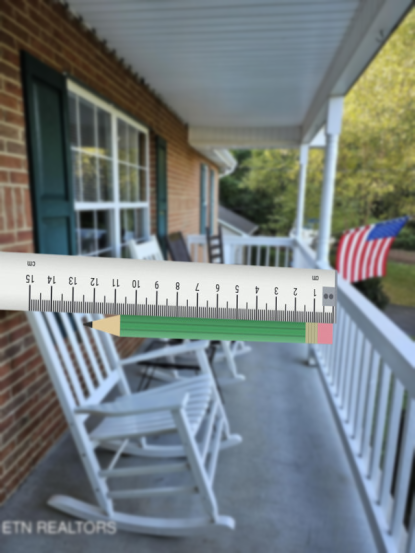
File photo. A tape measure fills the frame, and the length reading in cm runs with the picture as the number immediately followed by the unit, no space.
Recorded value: 12.5cm
